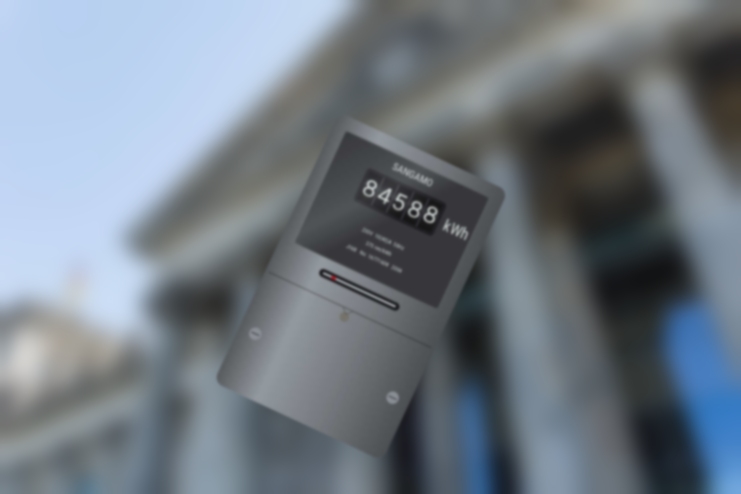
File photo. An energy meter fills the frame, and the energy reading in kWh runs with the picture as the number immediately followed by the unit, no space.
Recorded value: 84588kWh
